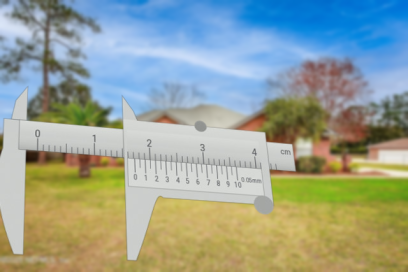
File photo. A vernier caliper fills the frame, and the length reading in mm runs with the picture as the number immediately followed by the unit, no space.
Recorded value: 17.2mm
